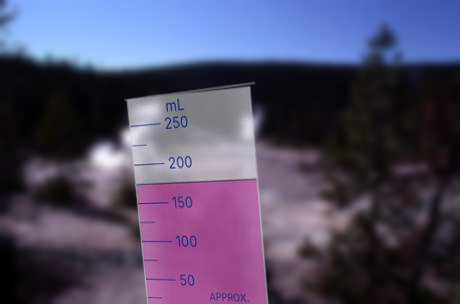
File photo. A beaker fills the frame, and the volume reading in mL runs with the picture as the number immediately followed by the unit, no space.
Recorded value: 175mL
